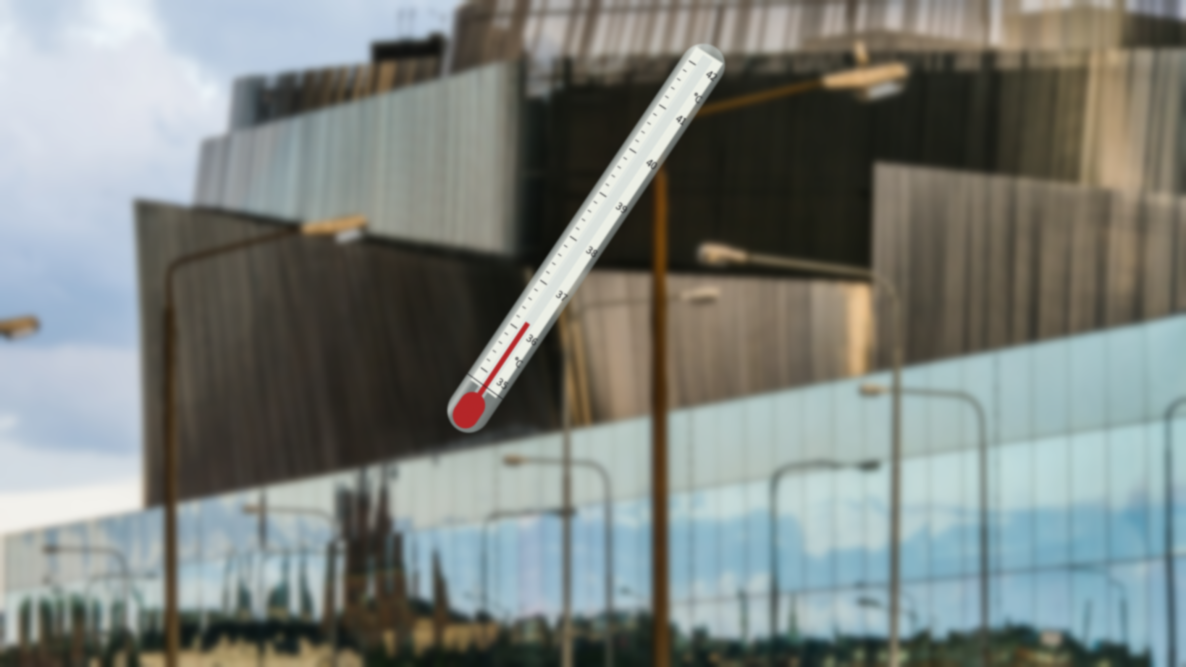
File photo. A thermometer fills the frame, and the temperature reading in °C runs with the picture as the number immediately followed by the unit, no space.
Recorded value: 36.2°C
